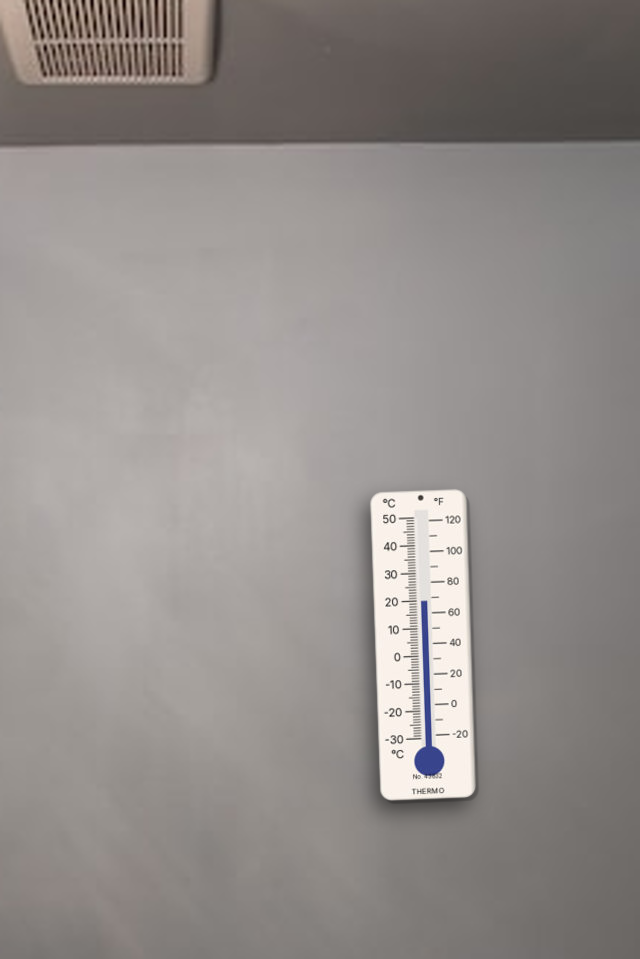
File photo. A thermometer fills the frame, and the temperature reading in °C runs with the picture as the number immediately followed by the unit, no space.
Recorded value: 20°C
